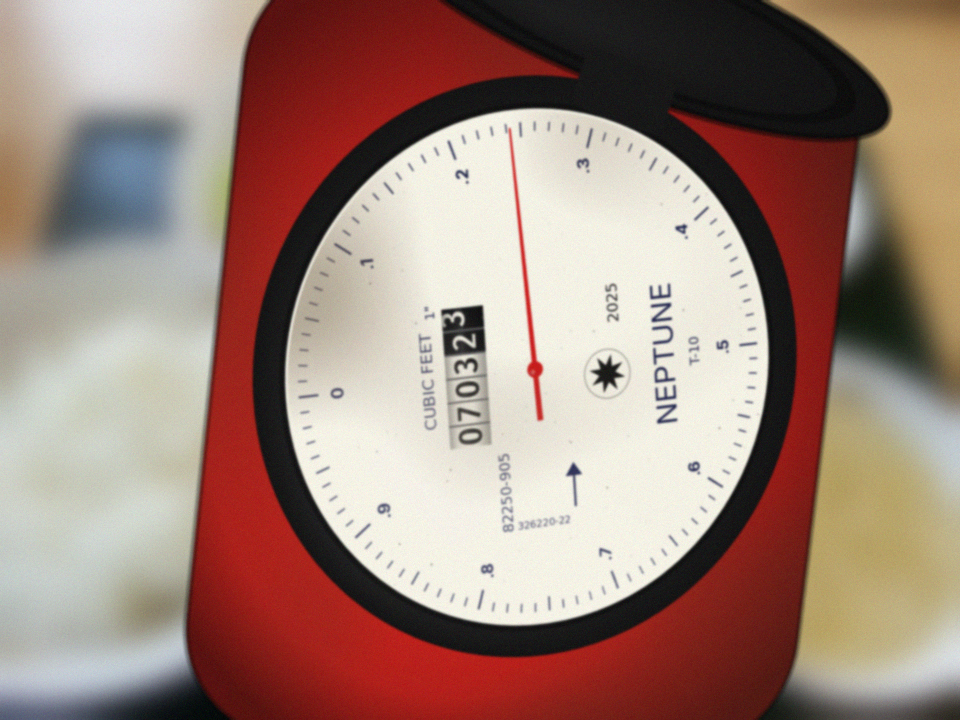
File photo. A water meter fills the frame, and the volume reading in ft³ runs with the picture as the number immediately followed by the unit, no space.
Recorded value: 70323.24ft³
